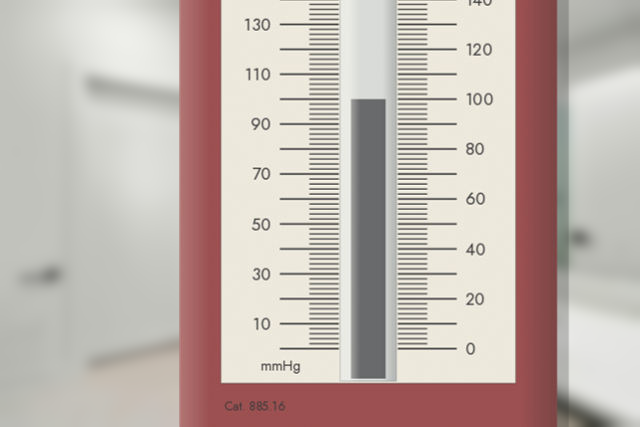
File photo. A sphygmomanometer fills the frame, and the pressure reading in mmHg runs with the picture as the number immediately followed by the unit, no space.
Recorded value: 100mmHg
